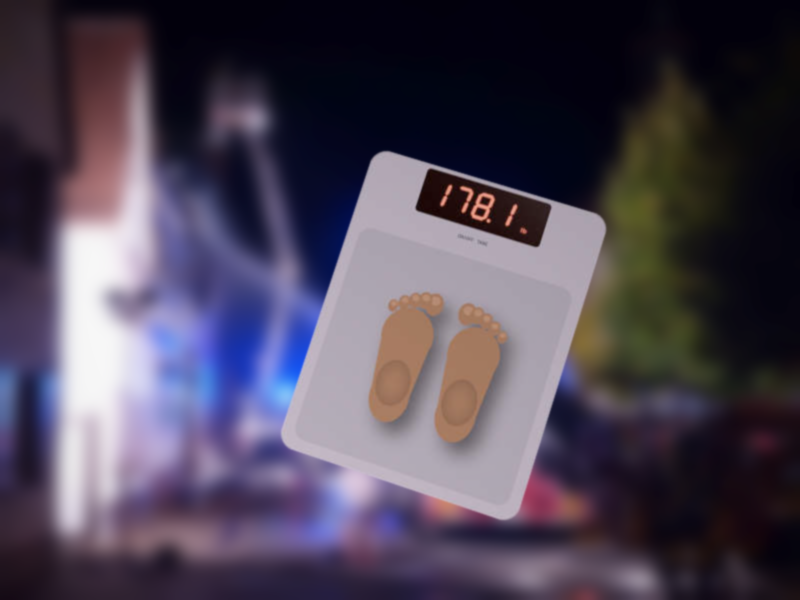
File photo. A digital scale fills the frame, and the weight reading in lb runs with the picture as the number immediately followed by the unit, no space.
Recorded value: 178.1lb
